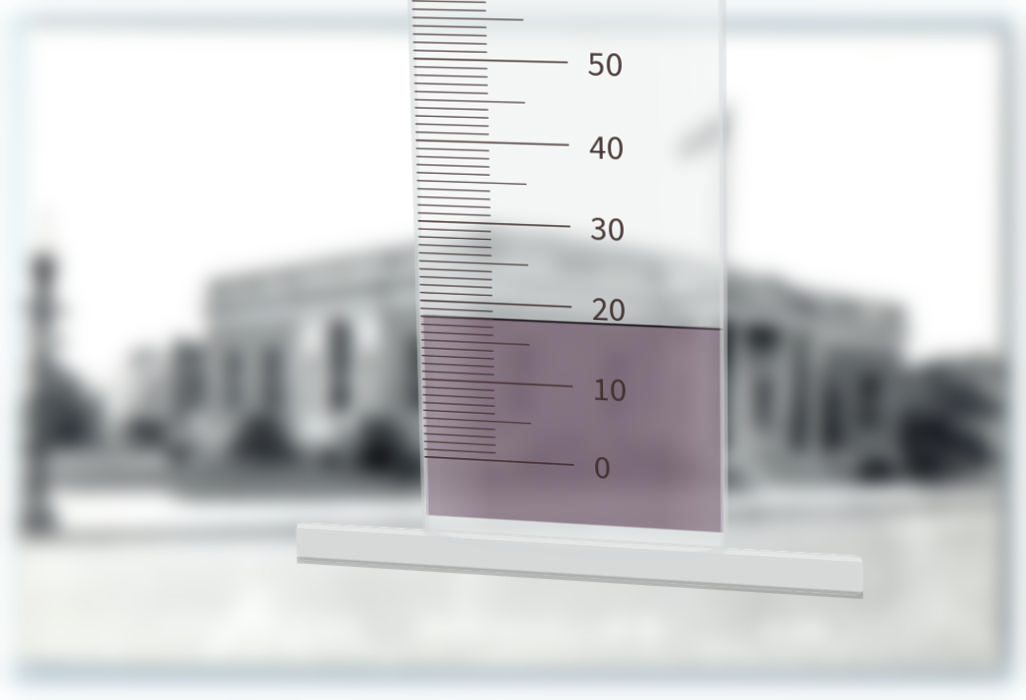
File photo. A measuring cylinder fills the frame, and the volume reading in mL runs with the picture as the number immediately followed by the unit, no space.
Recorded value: 18mL
